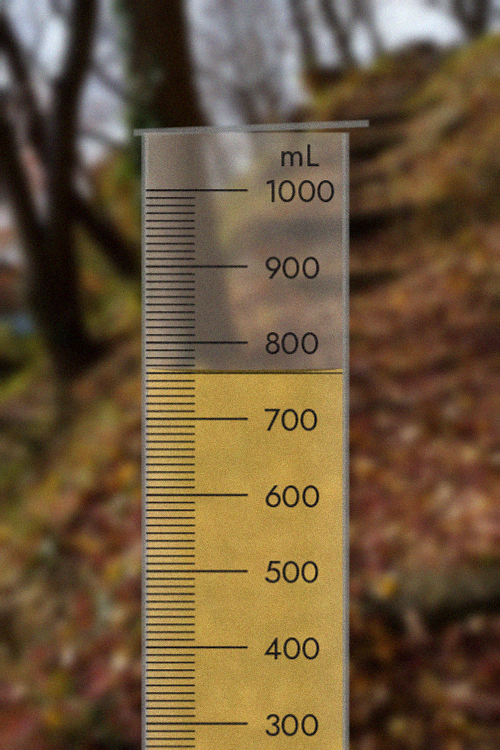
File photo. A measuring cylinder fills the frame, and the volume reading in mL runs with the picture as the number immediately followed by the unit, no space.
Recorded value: 760mL
